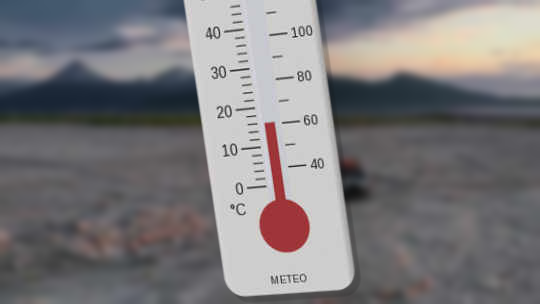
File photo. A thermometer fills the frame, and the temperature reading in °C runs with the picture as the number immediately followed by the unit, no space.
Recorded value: 16°C
